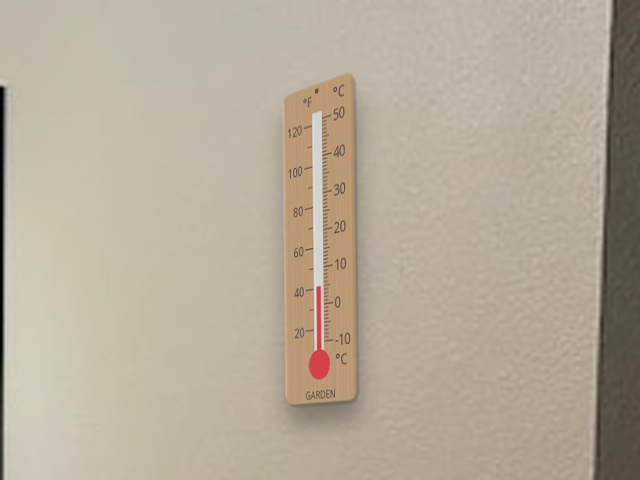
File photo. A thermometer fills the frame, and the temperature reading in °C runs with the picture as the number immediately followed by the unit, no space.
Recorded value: 5°C
